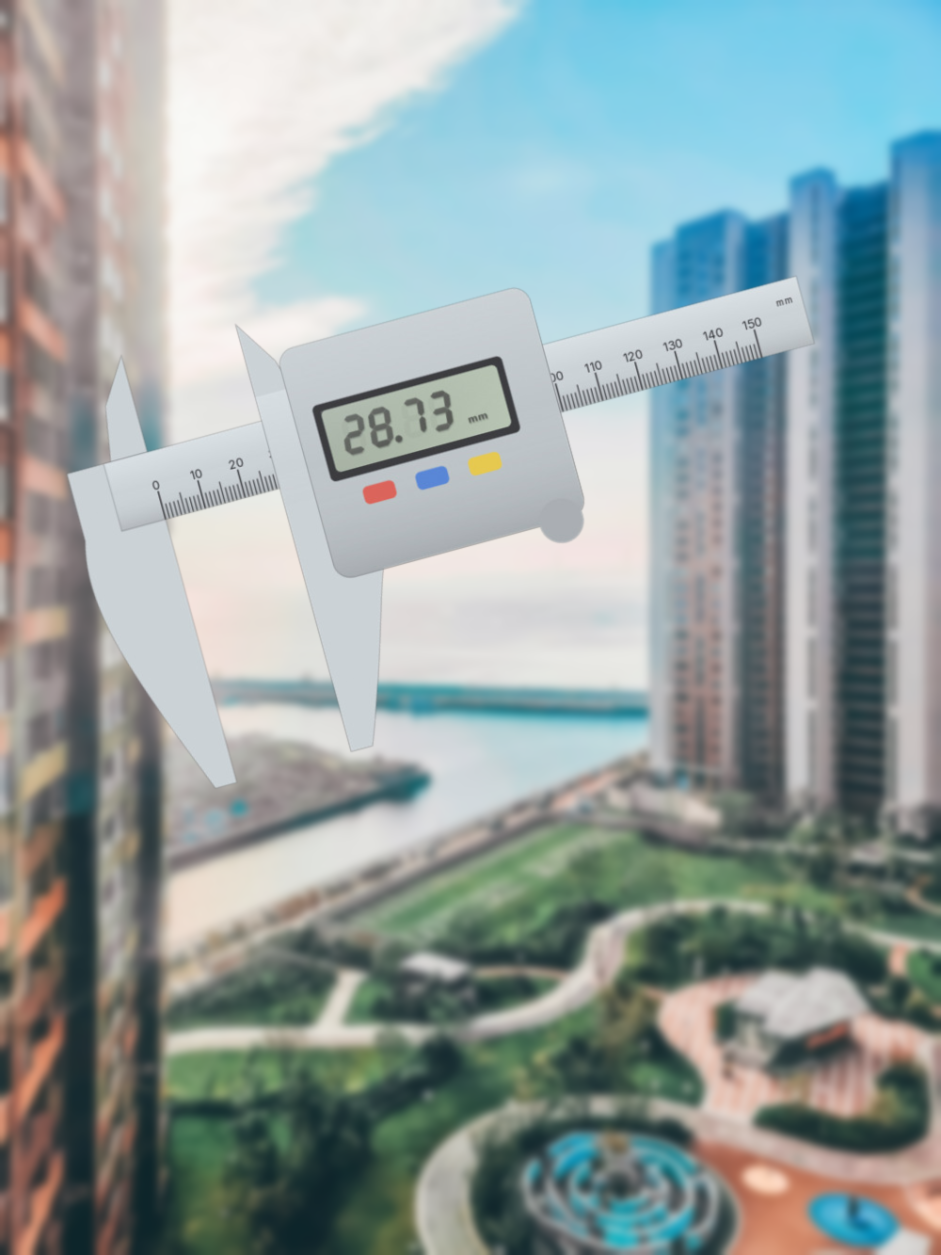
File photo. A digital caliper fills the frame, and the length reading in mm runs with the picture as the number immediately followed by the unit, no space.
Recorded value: 28.73mm
